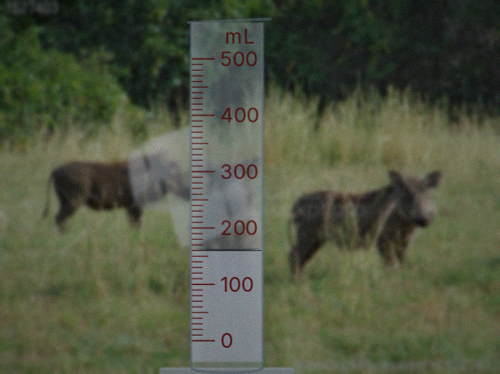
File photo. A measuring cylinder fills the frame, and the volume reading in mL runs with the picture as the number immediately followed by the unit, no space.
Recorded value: 160mL
